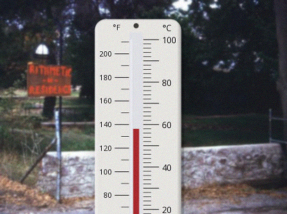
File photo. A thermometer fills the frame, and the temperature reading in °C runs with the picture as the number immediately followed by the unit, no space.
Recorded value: 58°C
